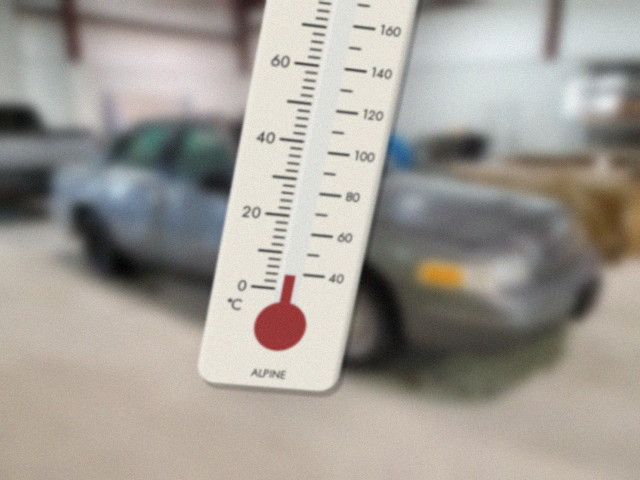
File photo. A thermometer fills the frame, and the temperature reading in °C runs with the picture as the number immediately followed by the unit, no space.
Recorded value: 4°C
